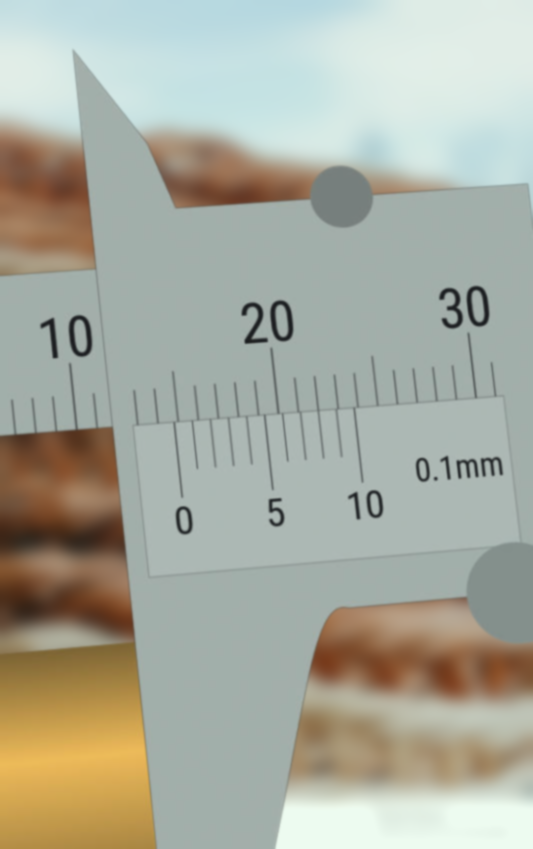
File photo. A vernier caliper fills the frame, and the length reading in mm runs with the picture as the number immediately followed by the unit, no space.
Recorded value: 14.8mm
